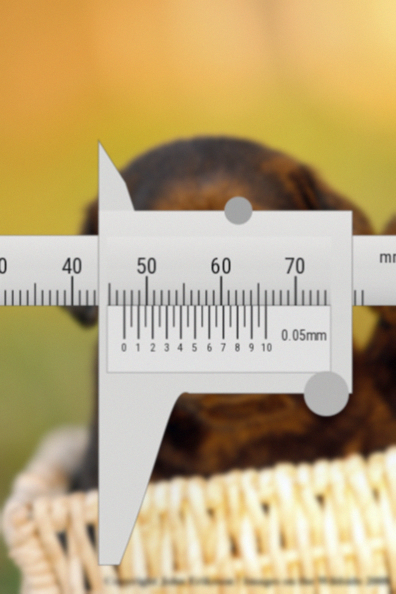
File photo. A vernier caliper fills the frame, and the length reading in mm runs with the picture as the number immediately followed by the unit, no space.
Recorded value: 47.0mm
